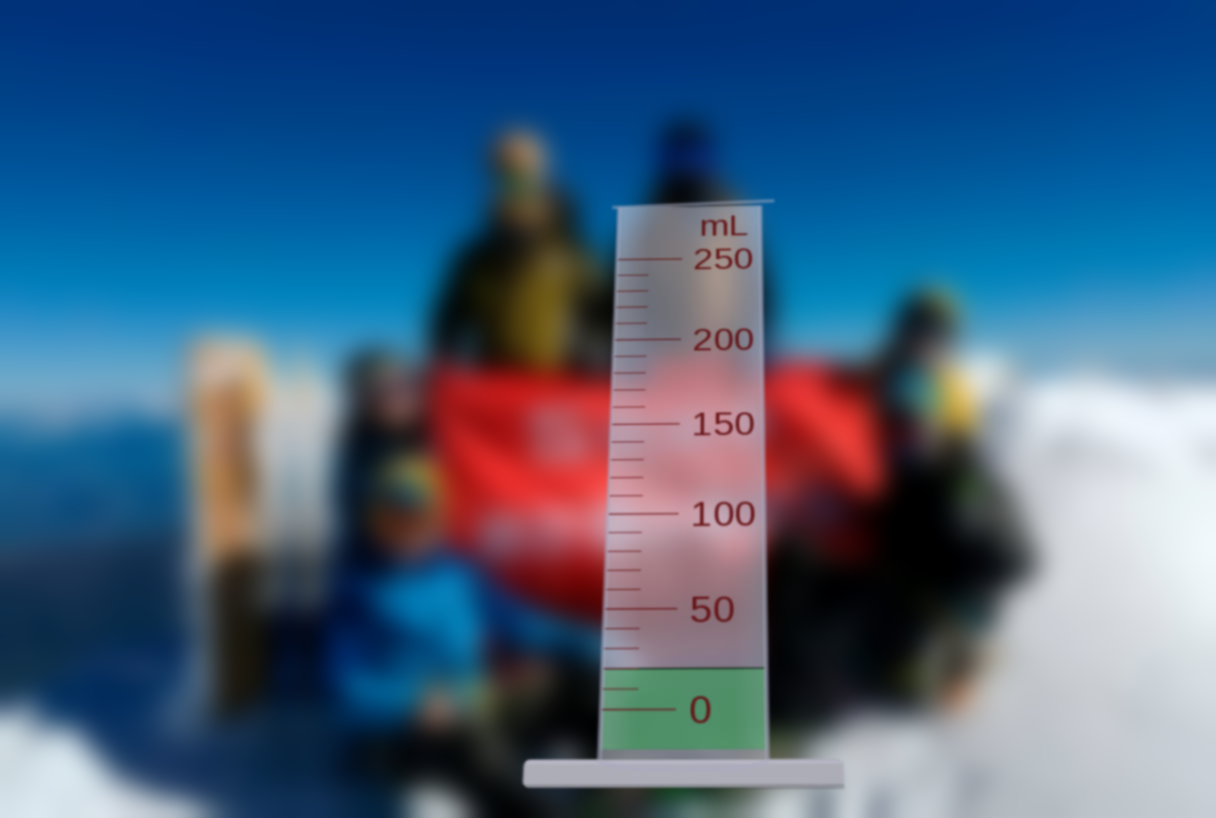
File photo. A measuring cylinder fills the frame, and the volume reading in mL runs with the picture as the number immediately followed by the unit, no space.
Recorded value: 20mL
